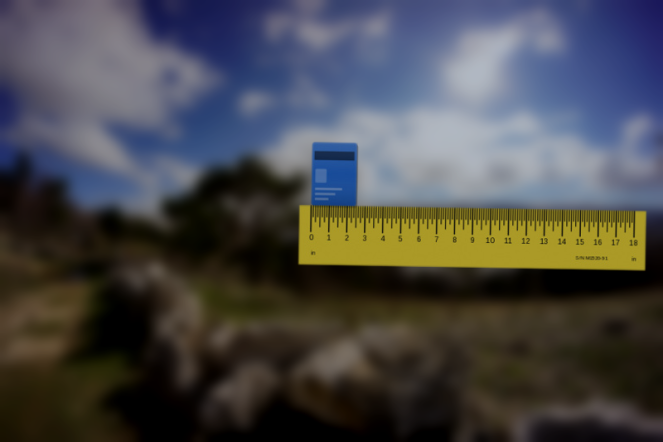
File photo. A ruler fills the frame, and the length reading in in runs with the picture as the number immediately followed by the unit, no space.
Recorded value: 2.5in
